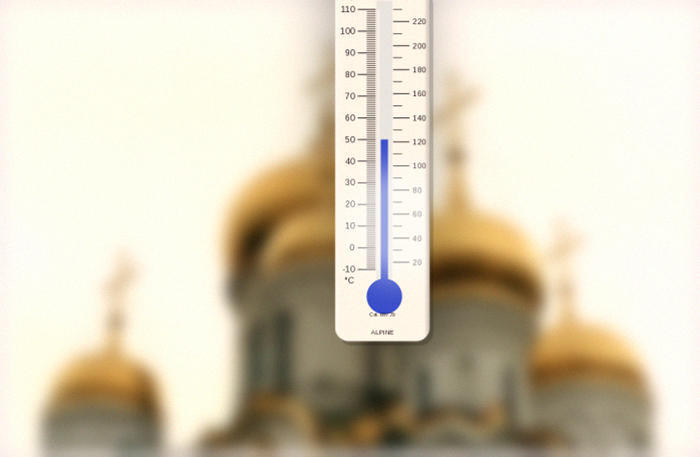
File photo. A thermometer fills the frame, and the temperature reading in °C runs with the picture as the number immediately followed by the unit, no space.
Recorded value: 50°C
